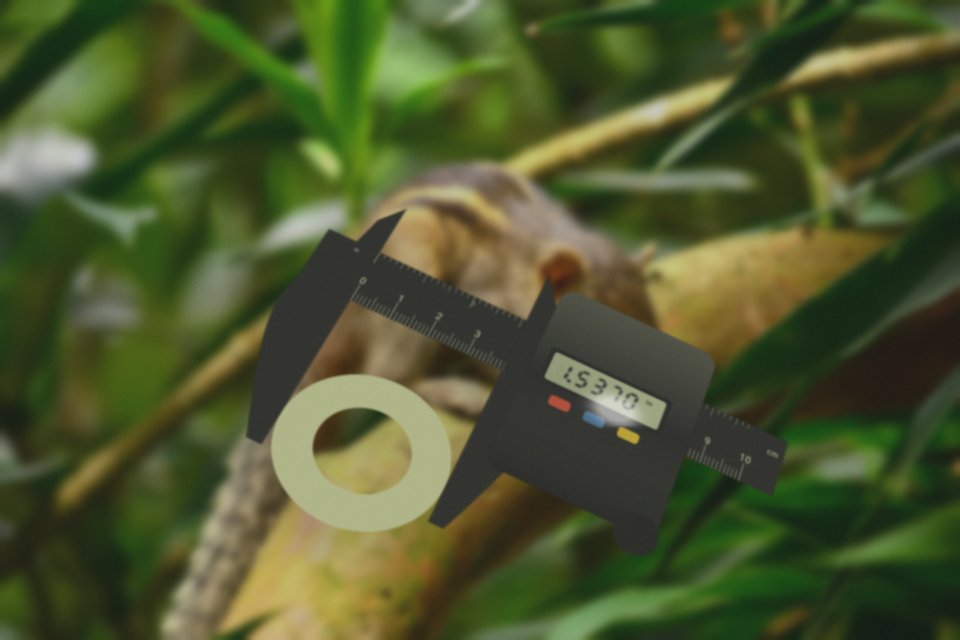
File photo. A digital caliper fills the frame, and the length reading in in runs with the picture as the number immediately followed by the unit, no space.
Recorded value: 1.5370in
